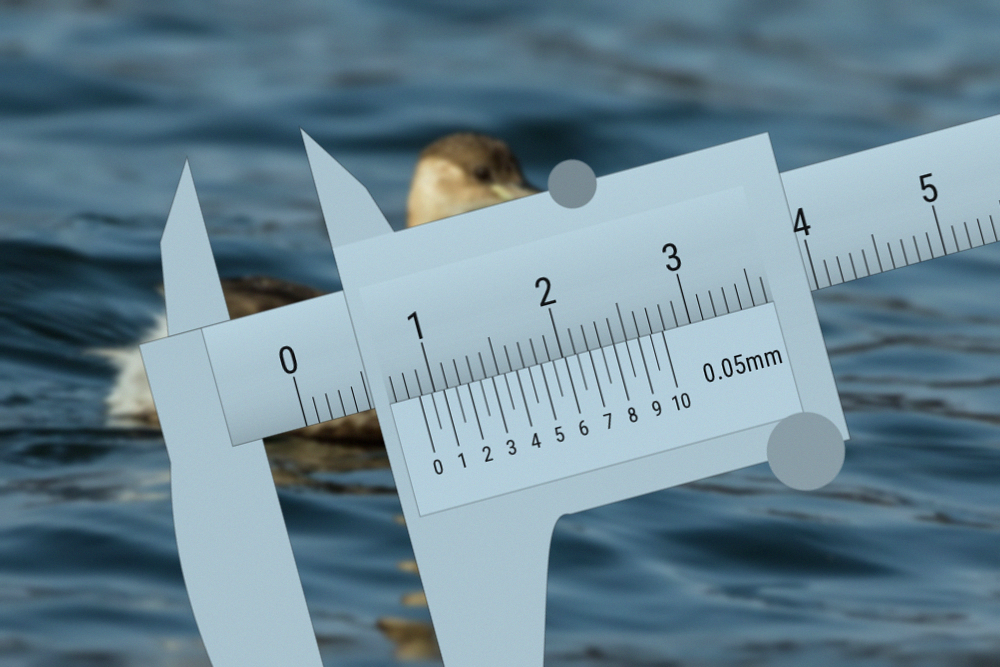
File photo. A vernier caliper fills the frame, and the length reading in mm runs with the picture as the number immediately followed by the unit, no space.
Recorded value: 8.8mm
